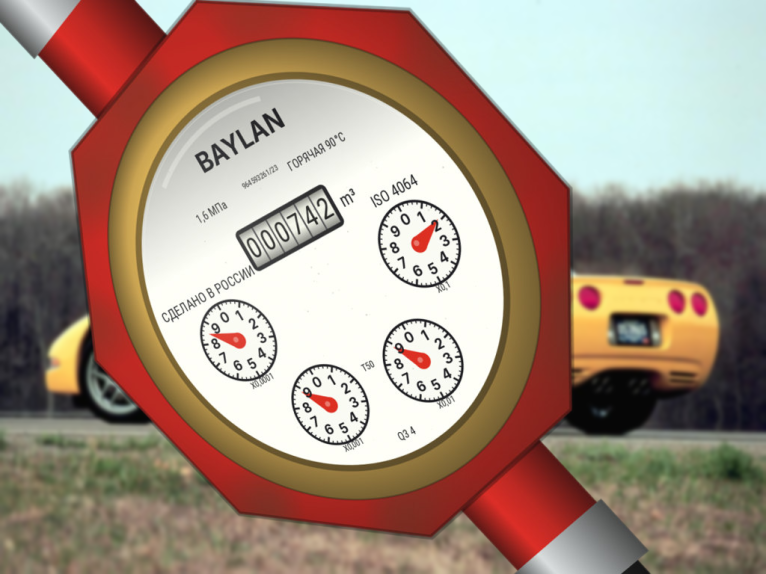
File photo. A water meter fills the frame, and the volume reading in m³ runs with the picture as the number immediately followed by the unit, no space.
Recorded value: 742.1888m³
